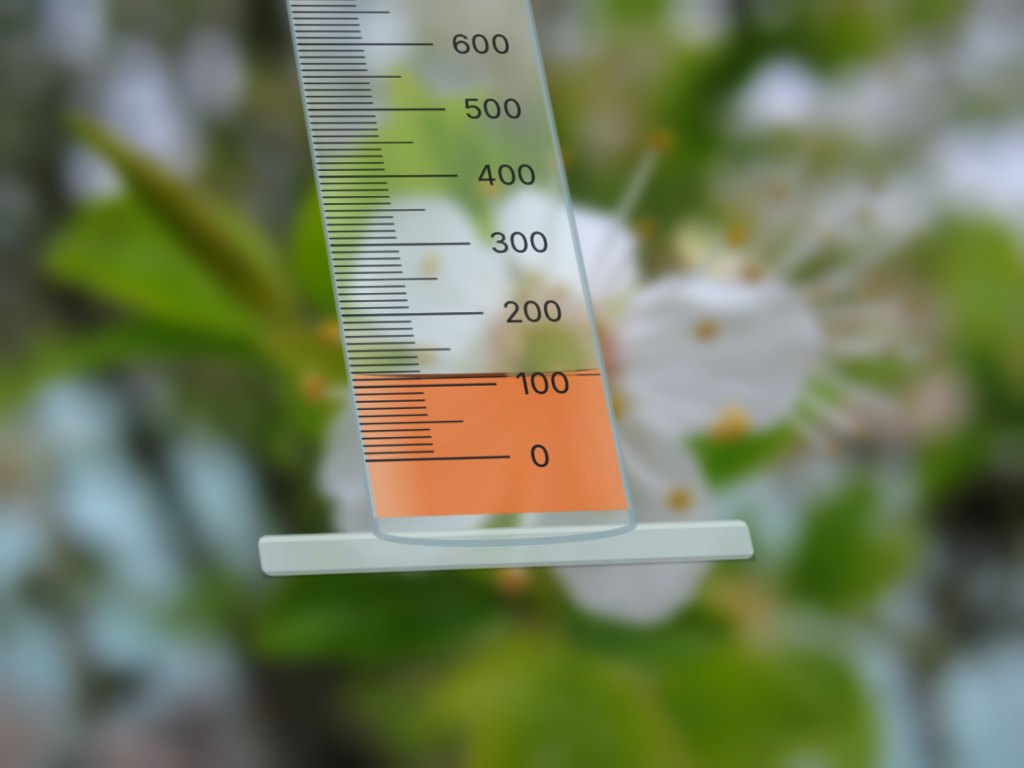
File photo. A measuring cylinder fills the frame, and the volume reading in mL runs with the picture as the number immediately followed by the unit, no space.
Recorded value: 110mL
